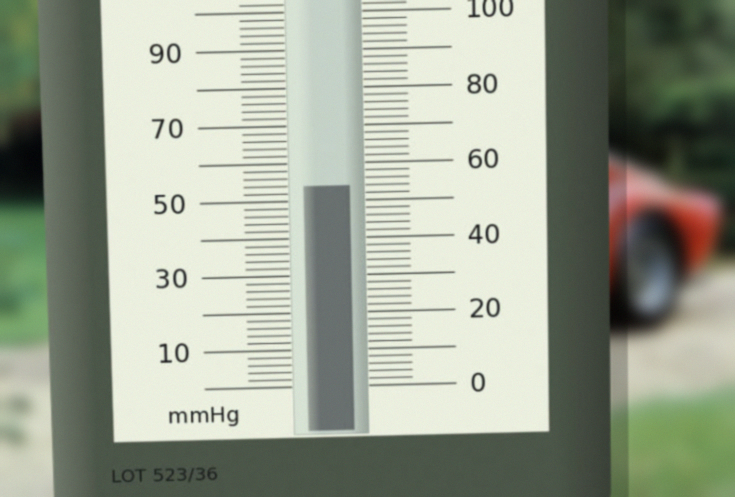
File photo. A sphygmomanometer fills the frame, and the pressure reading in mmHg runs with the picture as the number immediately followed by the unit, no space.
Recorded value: 54mmHg
